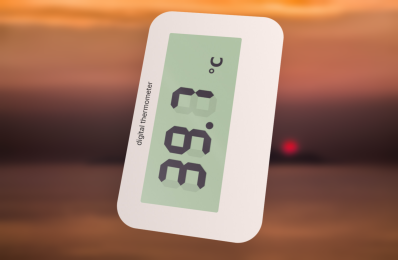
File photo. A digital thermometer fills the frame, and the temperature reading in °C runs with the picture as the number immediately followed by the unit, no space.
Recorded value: 39.7°C
